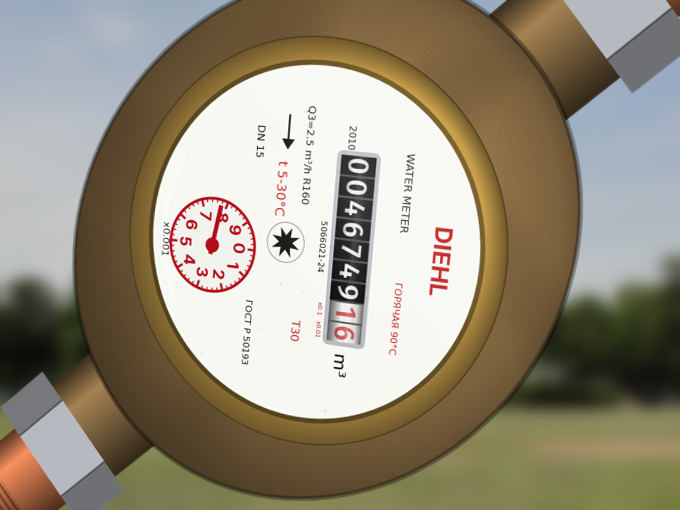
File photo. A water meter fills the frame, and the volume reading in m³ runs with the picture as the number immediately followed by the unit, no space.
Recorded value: 46749.167m³
